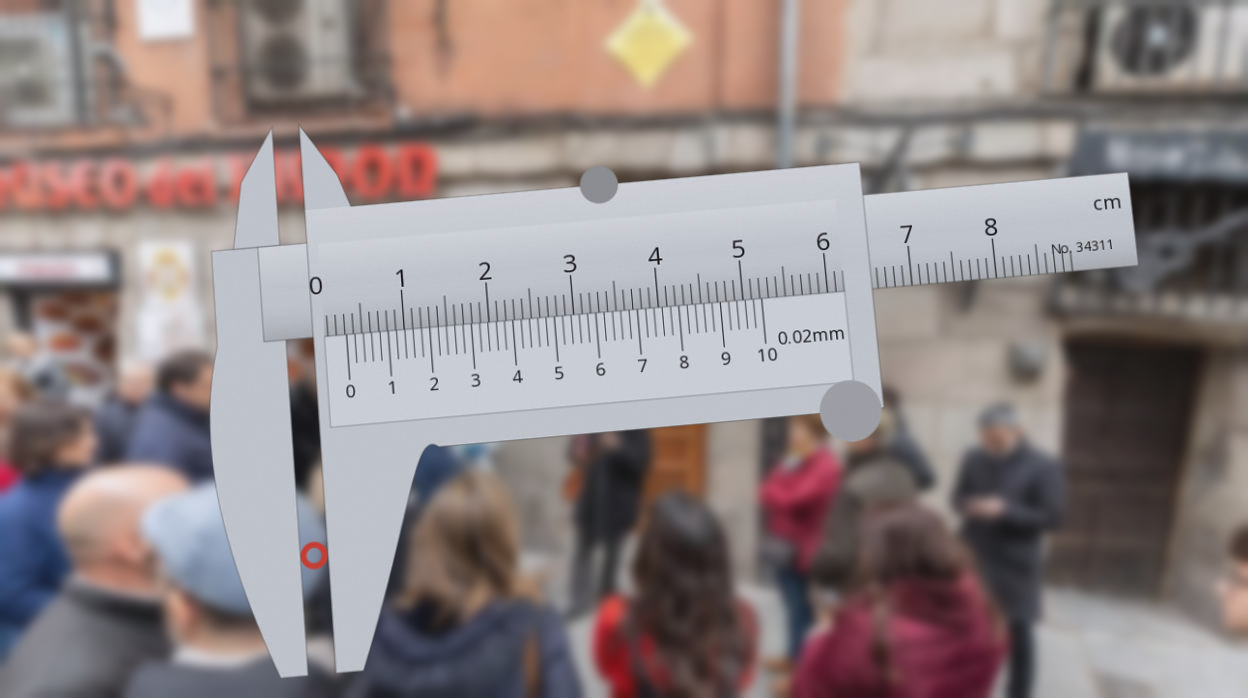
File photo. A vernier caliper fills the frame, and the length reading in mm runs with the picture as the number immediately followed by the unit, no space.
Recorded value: 3.2mm
